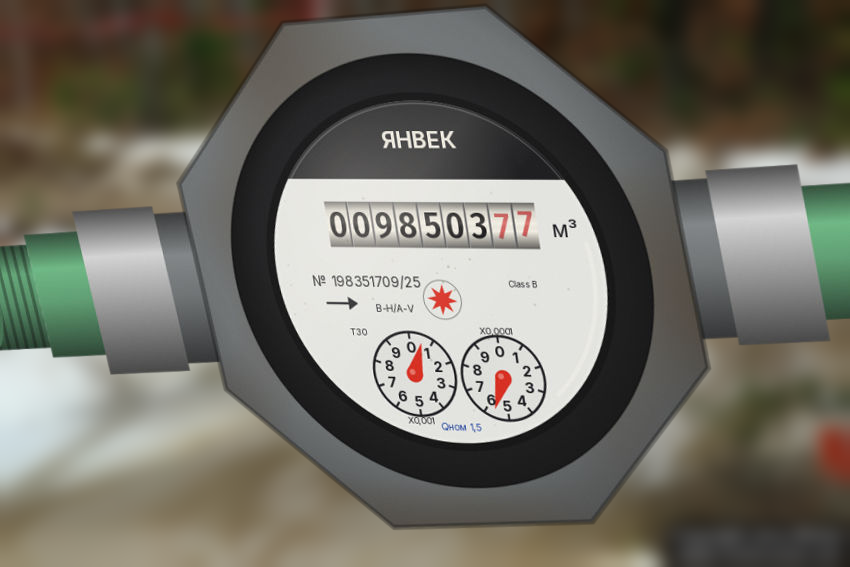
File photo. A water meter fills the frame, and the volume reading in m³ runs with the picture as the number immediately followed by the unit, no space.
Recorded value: 98503.7705m³
